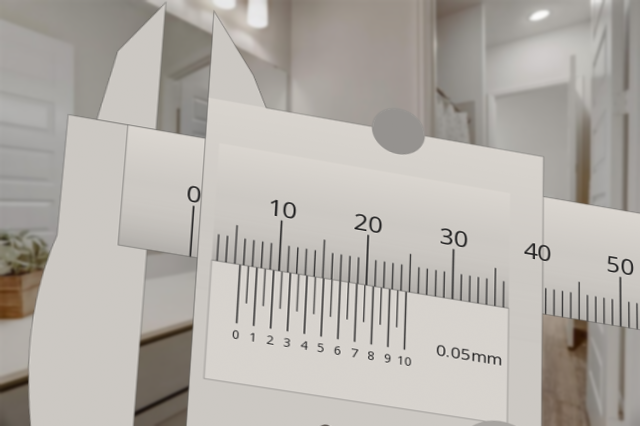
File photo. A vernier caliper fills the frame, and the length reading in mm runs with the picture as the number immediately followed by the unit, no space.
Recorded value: 5.6mm
